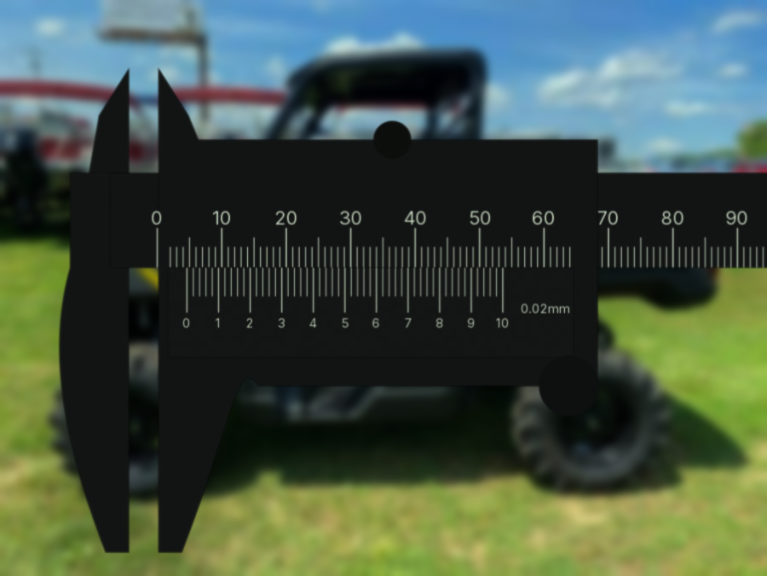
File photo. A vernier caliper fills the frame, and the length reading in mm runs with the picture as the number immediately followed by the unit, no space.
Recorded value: 4.6mm
